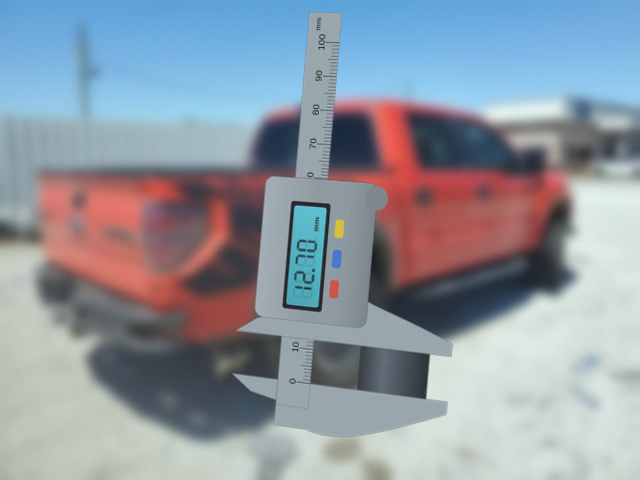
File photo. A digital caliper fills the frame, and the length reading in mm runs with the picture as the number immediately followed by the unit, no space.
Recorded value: 12.70mm
